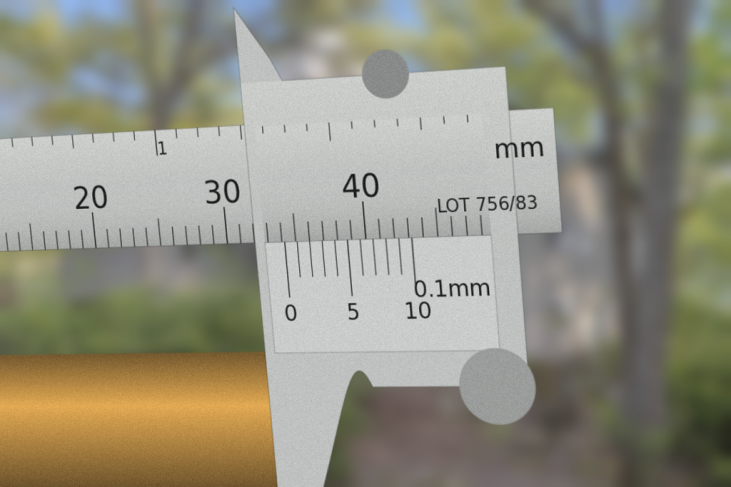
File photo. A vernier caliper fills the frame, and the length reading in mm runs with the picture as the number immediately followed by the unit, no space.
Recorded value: 34.2mm
